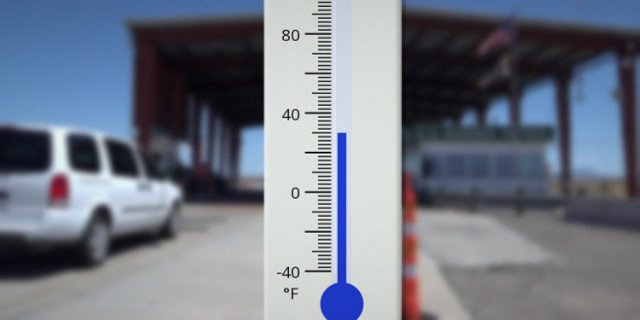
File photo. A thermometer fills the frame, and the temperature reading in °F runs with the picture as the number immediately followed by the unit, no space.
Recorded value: 30°F
